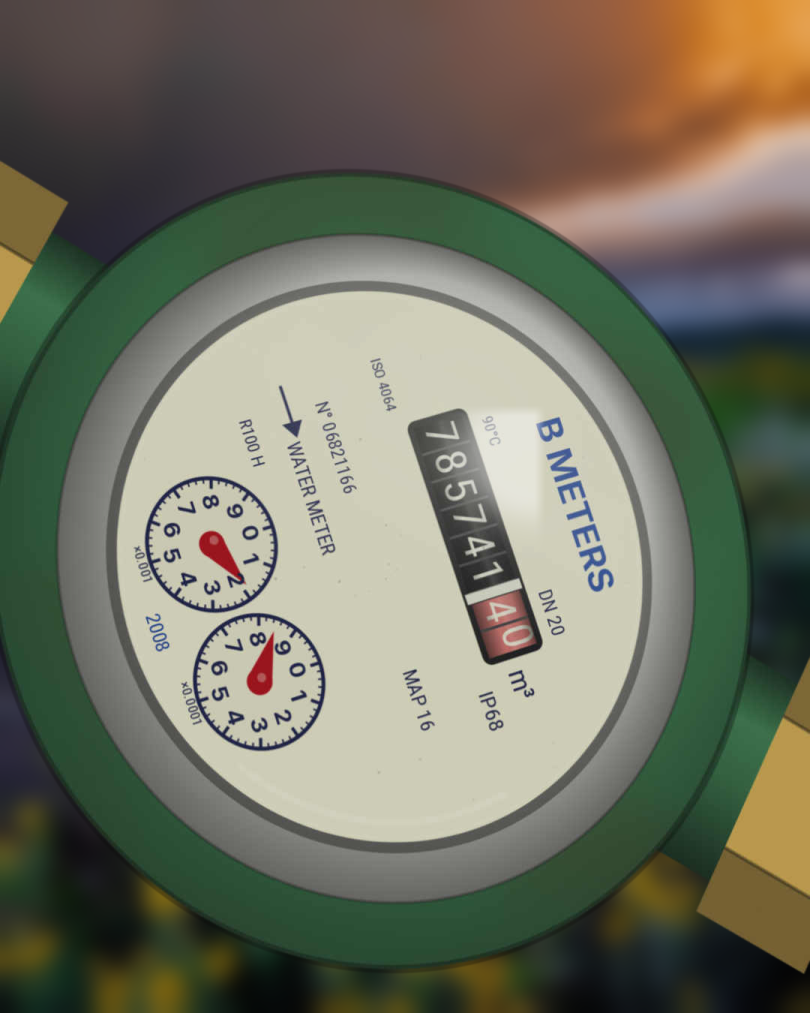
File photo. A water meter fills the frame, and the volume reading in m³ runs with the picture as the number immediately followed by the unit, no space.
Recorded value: 785741.4018m³
